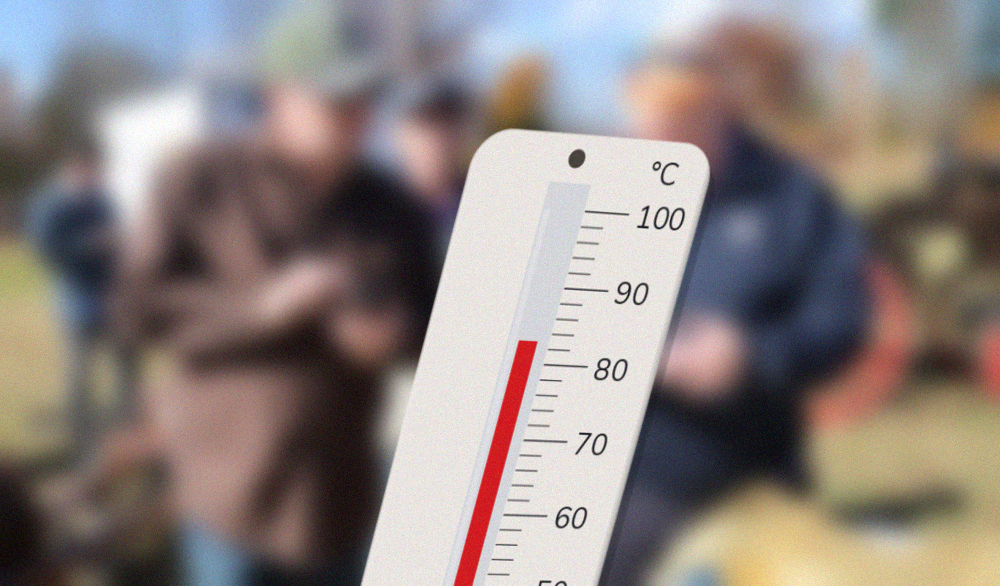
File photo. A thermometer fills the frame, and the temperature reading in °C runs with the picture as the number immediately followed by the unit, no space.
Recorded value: 83°C
